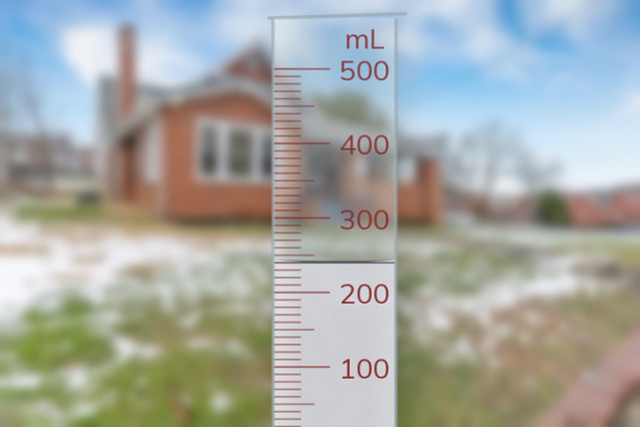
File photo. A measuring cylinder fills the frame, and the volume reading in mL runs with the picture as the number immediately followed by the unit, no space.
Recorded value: 240mL
